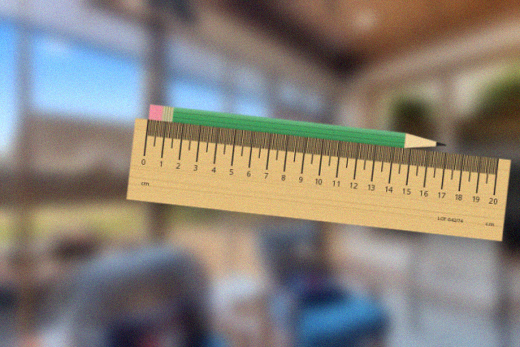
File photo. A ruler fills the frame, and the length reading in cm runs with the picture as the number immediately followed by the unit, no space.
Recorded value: 17cm
